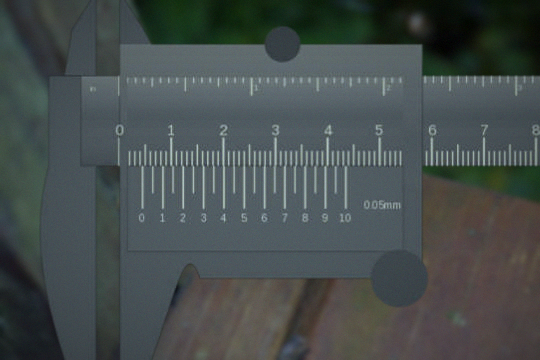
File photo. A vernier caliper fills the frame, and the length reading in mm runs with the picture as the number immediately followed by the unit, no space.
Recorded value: 4.5mm
